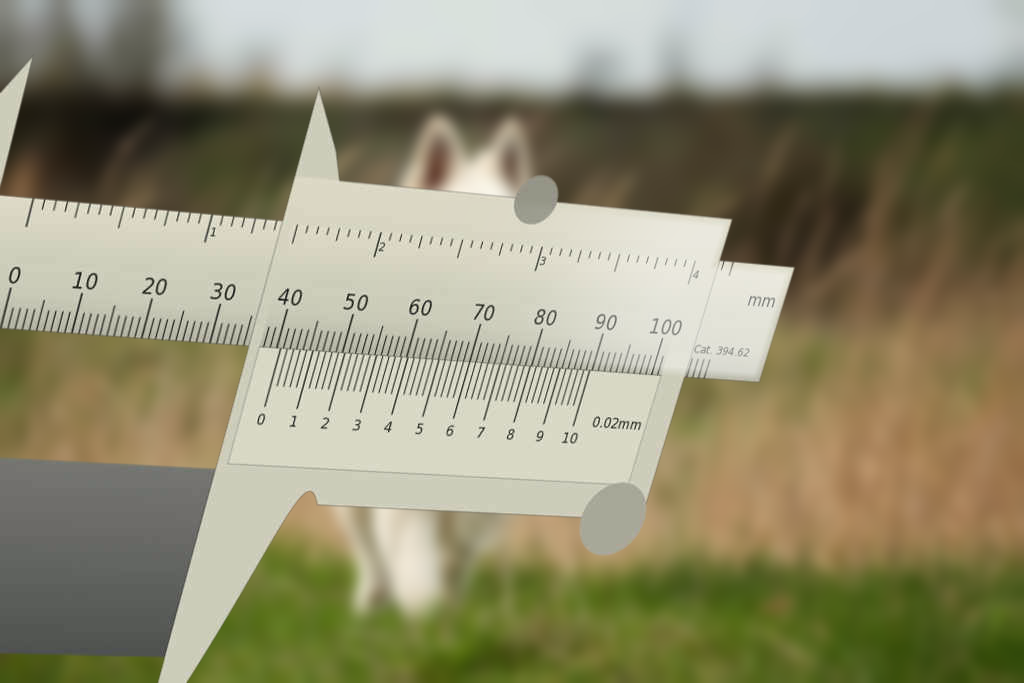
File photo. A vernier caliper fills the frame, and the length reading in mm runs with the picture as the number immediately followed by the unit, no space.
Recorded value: 40.6mm
